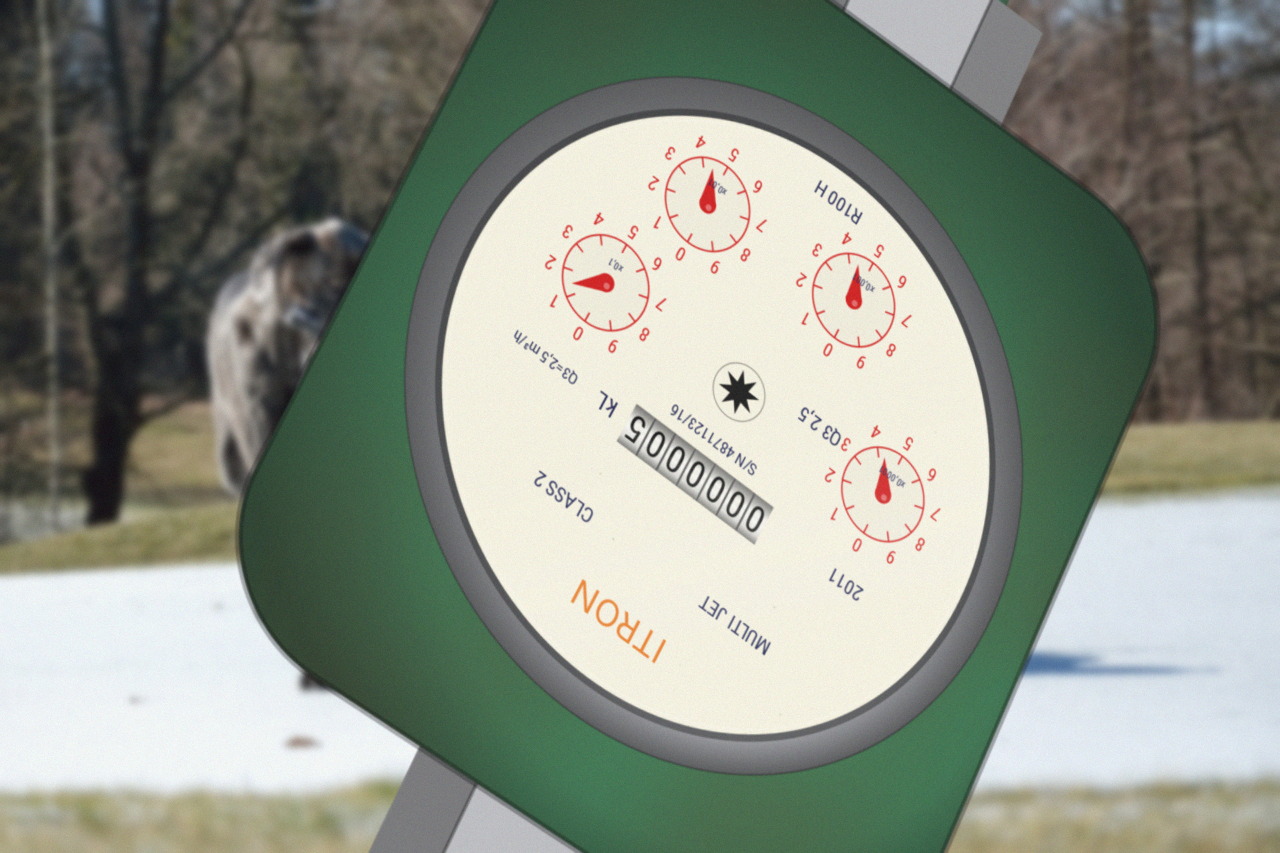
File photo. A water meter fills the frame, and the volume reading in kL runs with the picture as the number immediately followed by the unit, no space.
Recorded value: 5.1444kL
